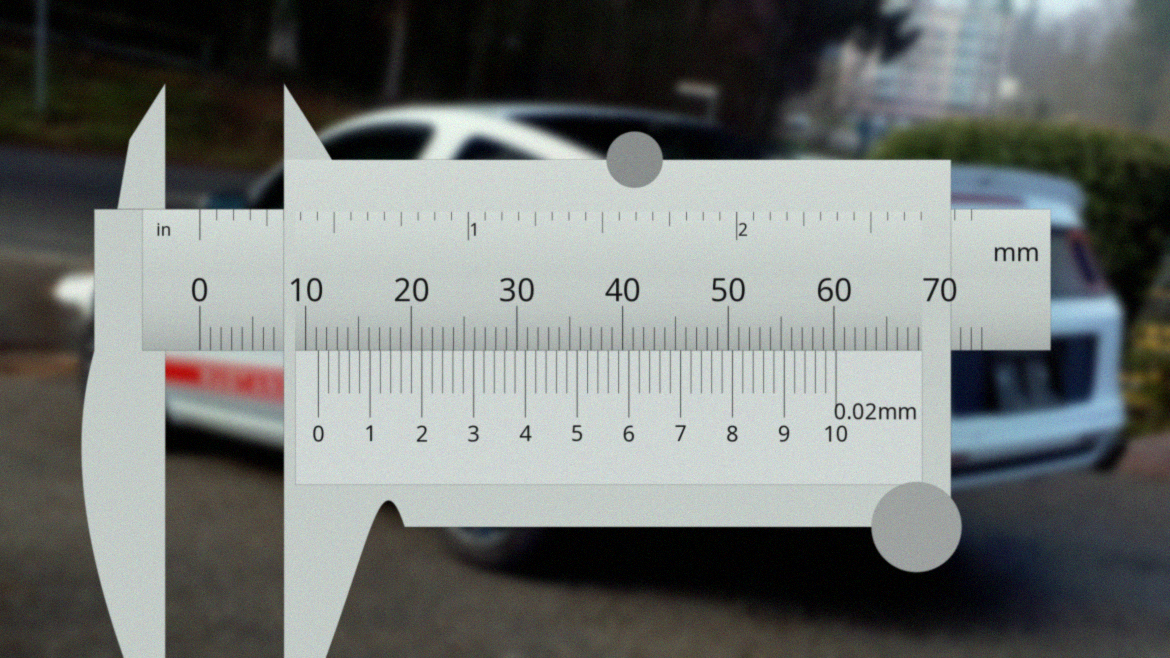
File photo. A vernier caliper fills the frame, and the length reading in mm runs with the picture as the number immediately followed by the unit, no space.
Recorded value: 11.2mm
